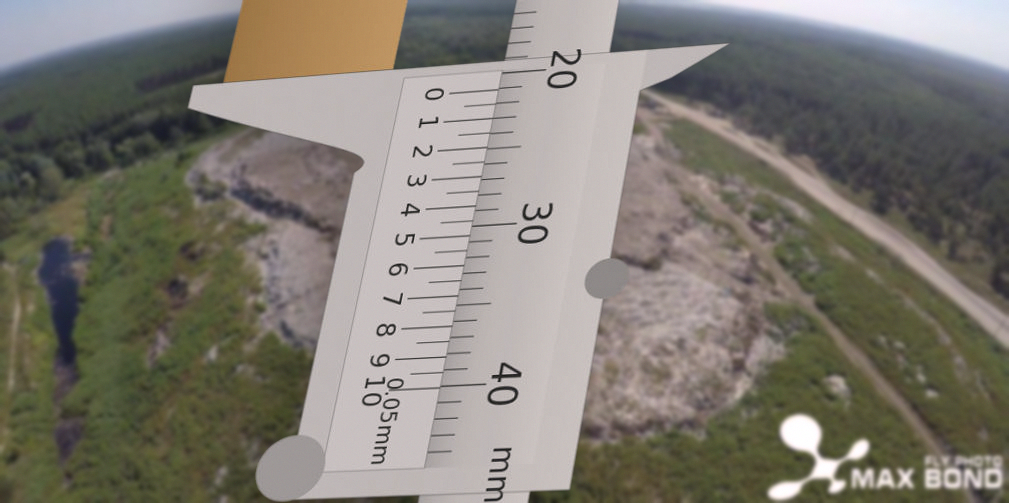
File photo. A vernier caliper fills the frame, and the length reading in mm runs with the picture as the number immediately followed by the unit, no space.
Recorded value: 21.1mm
